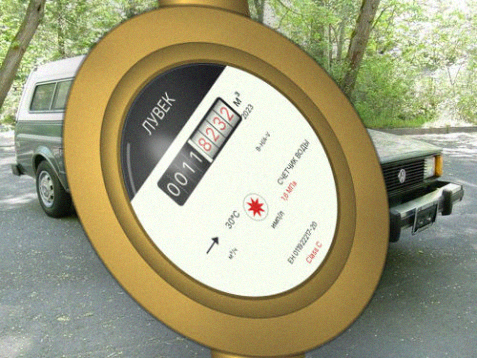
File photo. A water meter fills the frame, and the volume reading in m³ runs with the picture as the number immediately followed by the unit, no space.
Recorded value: 11.8232m³
